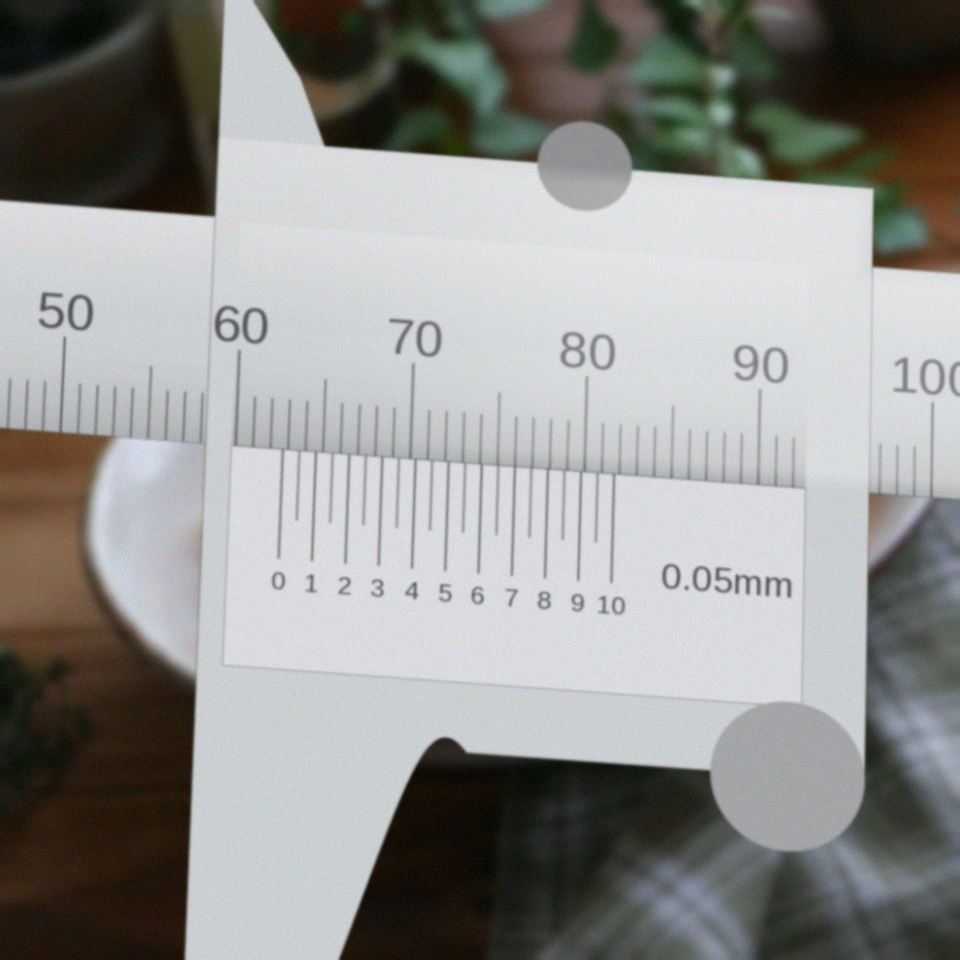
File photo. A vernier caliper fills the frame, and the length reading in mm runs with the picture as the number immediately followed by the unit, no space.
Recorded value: 62.7mm
